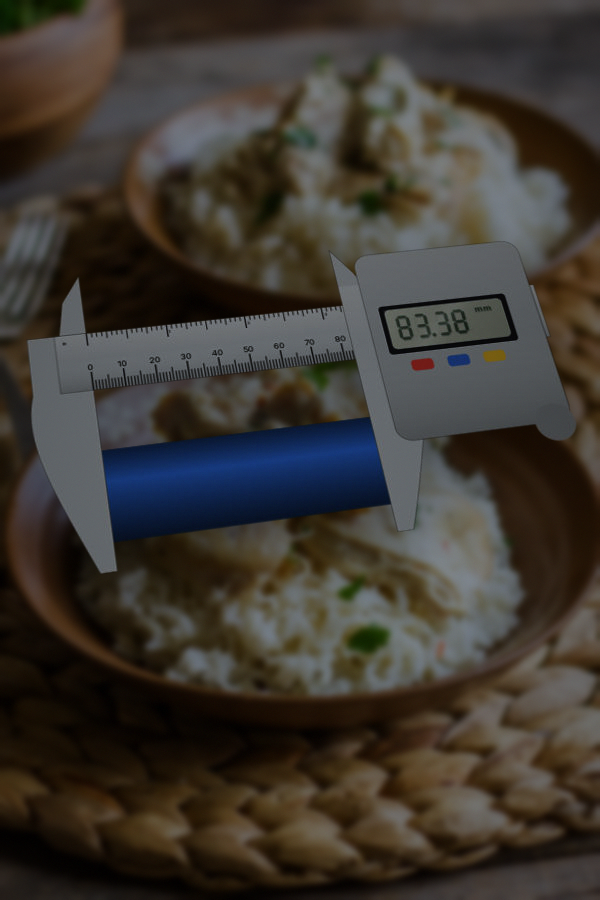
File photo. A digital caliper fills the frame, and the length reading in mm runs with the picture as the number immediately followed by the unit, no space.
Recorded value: 83.38mm
